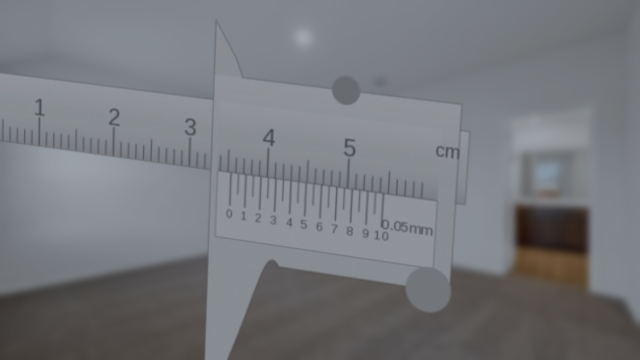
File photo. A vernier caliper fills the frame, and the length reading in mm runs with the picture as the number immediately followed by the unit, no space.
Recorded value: 35.4mm
